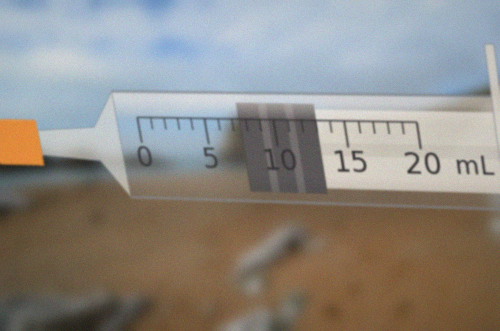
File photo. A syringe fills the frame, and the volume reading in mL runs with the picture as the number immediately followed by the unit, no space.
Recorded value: 7.5mL
